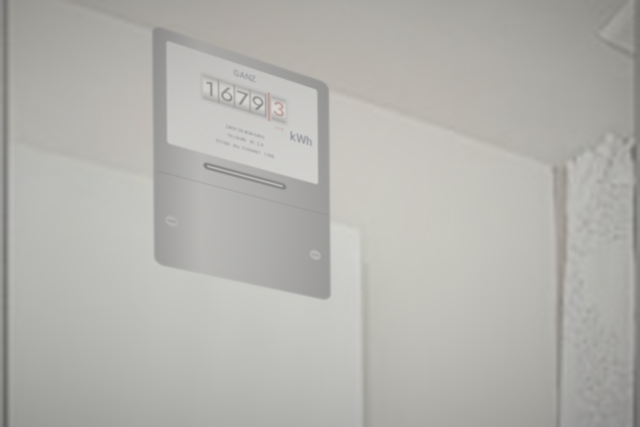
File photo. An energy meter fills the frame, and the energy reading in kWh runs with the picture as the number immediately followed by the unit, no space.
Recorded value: 1679.3kWh
